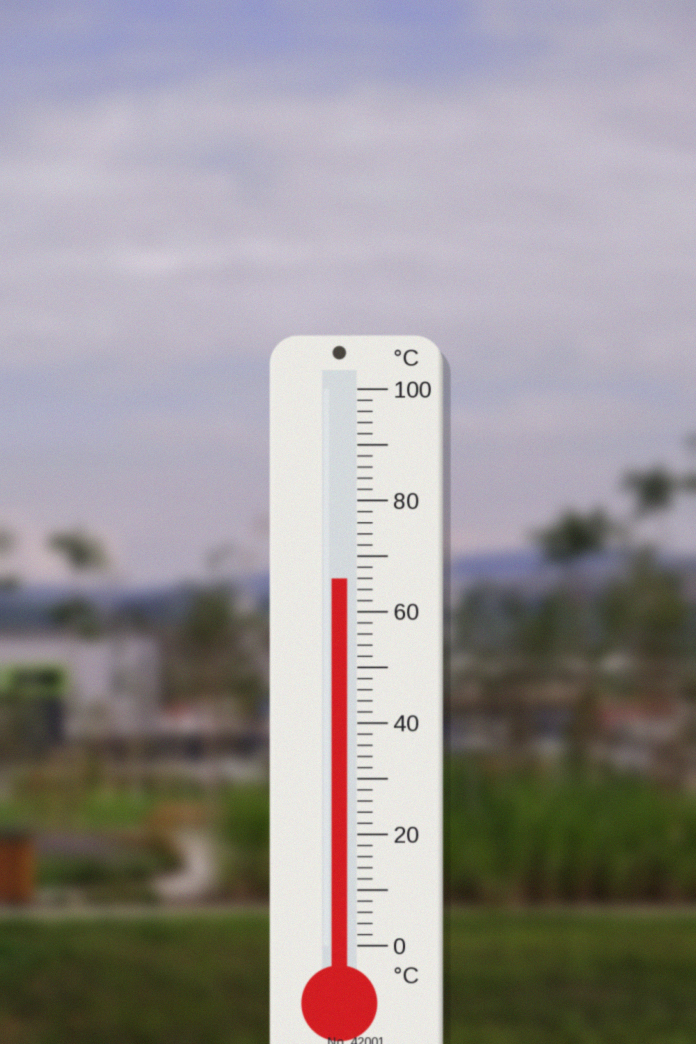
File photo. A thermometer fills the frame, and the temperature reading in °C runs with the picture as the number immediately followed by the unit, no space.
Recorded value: 66°C
